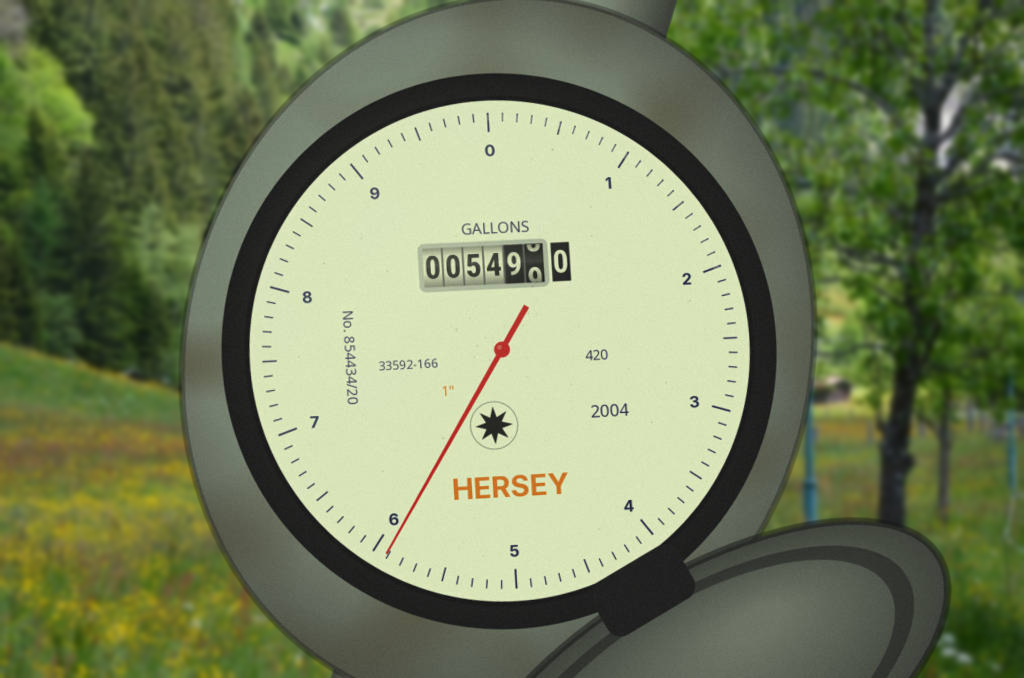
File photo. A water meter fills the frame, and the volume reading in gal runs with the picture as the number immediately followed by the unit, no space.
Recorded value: 54985.9gal
